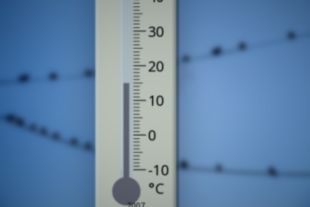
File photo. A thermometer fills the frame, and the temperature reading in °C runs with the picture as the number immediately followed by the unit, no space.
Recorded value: 15°C
